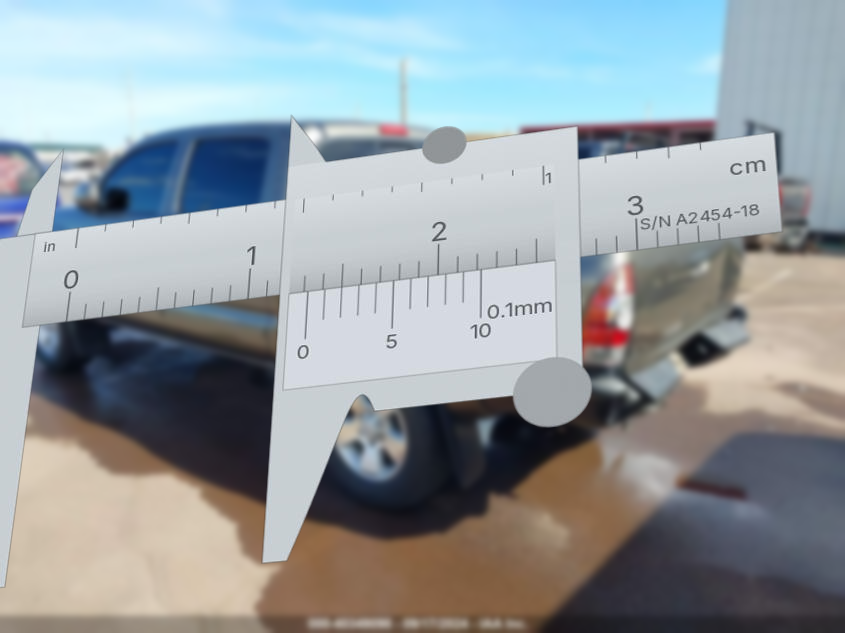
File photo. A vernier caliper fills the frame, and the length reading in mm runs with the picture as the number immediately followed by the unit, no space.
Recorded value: 13.2mm
